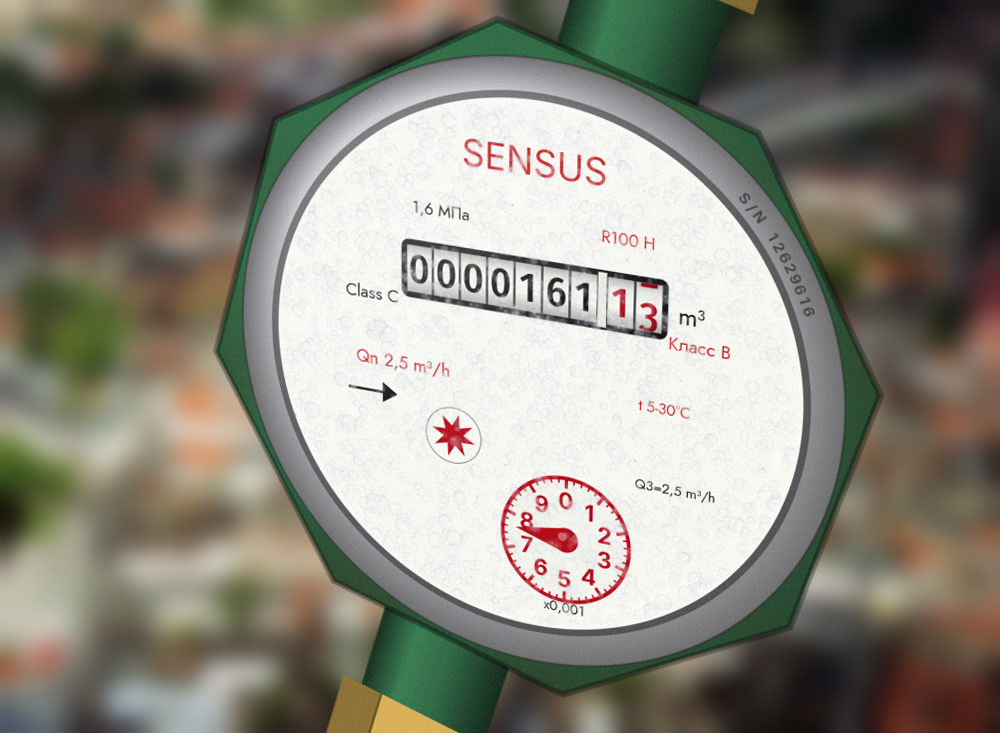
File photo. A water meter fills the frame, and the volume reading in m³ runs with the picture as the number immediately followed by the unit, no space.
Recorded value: 161.127m³
